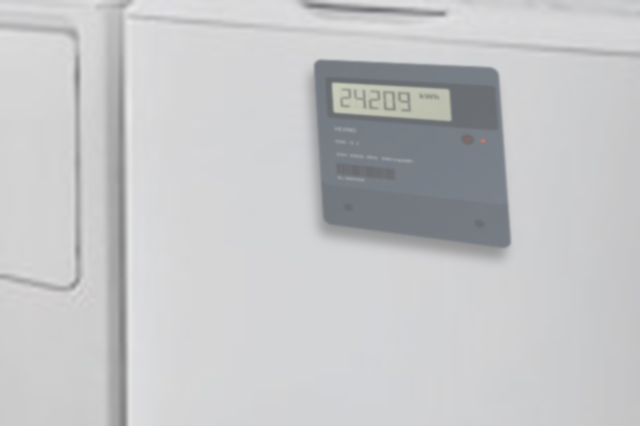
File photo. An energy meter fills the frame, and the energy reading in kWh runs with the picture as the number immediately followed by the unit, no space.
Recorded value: 24209kWh
